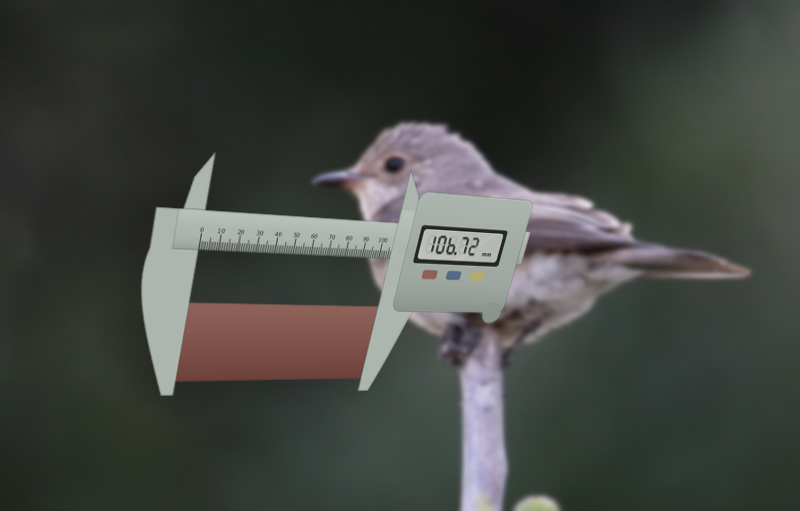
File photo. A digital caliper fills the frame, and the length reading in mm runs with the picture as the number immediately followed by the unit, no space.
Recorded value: 106.72mm
